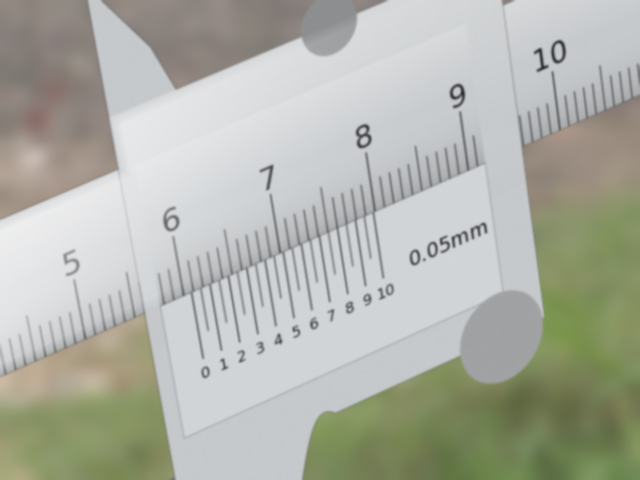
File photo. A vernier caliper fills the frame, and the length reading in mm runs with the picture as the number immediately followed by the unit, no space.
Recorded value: 60.8mm
